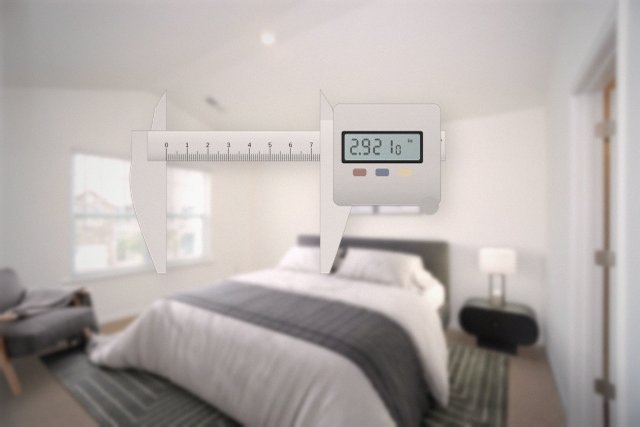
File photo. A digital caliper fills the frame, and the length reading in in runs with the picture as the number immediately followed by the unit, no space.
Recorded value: 2.9210in
